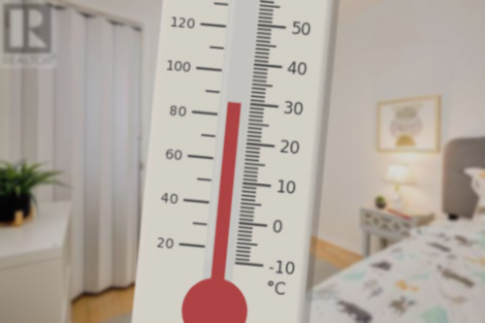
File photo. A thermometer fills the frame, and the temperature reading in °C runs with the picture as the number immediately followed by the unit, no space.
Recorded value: 30°C
